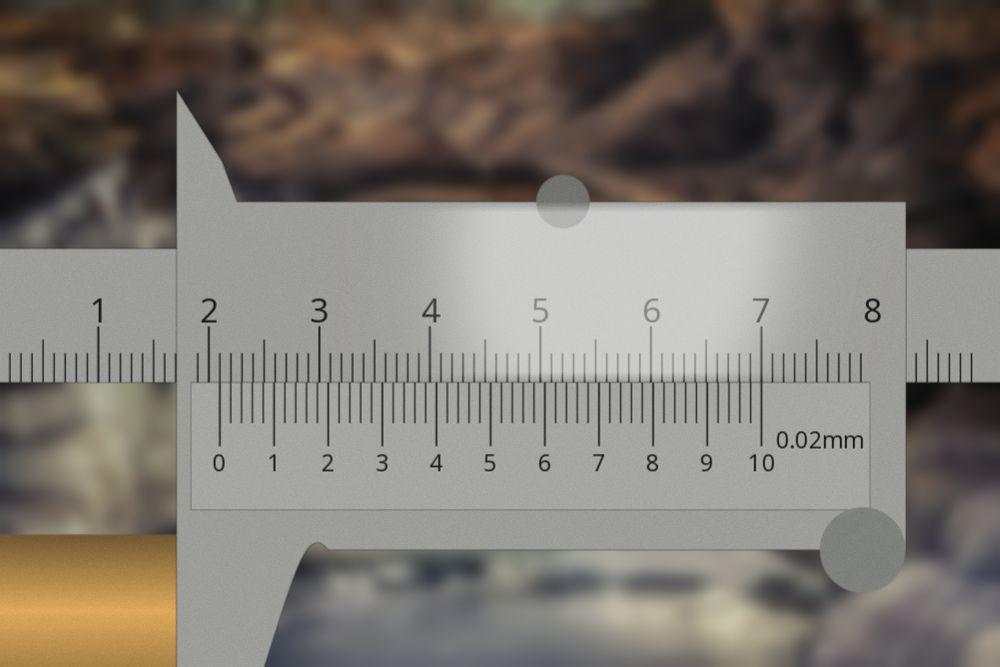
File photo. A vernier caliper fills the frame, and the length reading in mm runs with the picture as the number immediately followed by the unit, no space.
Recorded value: 21.0mm
